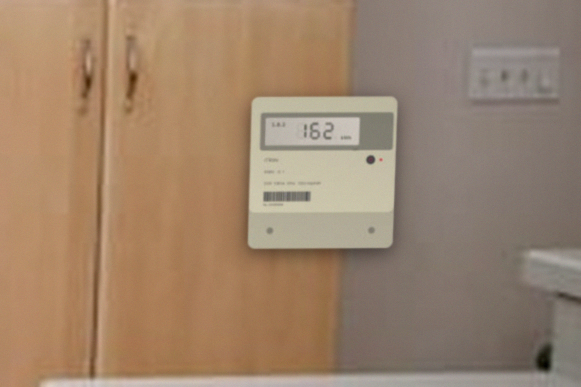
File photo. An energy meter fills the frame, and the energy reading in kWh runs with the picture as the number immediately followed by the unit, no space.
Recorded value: 162kWh
